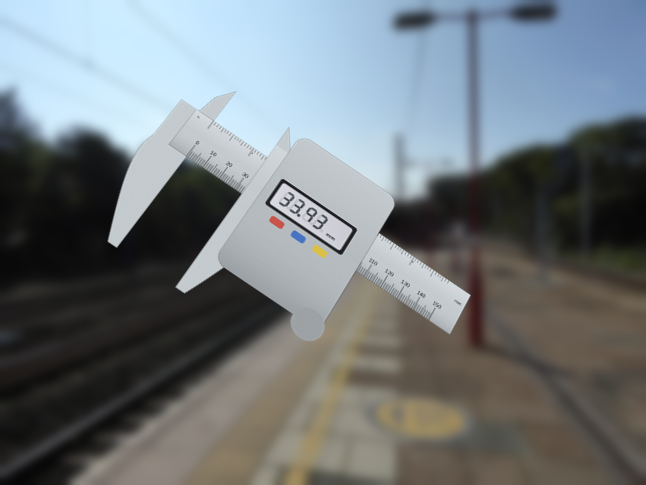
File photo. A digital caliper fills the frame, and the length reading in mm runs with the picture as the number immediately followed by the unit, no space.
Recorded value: 33.93mm
